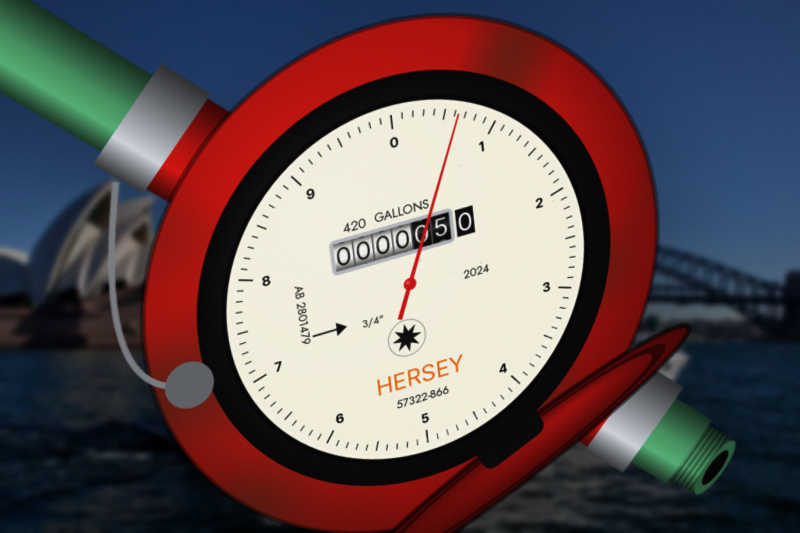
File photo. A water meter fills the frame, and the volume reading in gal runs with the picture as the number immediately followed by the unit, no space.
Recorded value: 50.6gal
